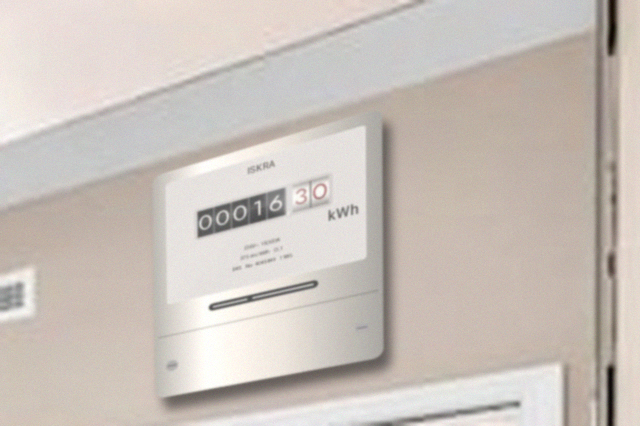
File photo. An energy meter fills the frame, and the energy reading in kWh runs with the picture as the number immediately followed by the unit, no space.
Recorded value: 16.30kWh
